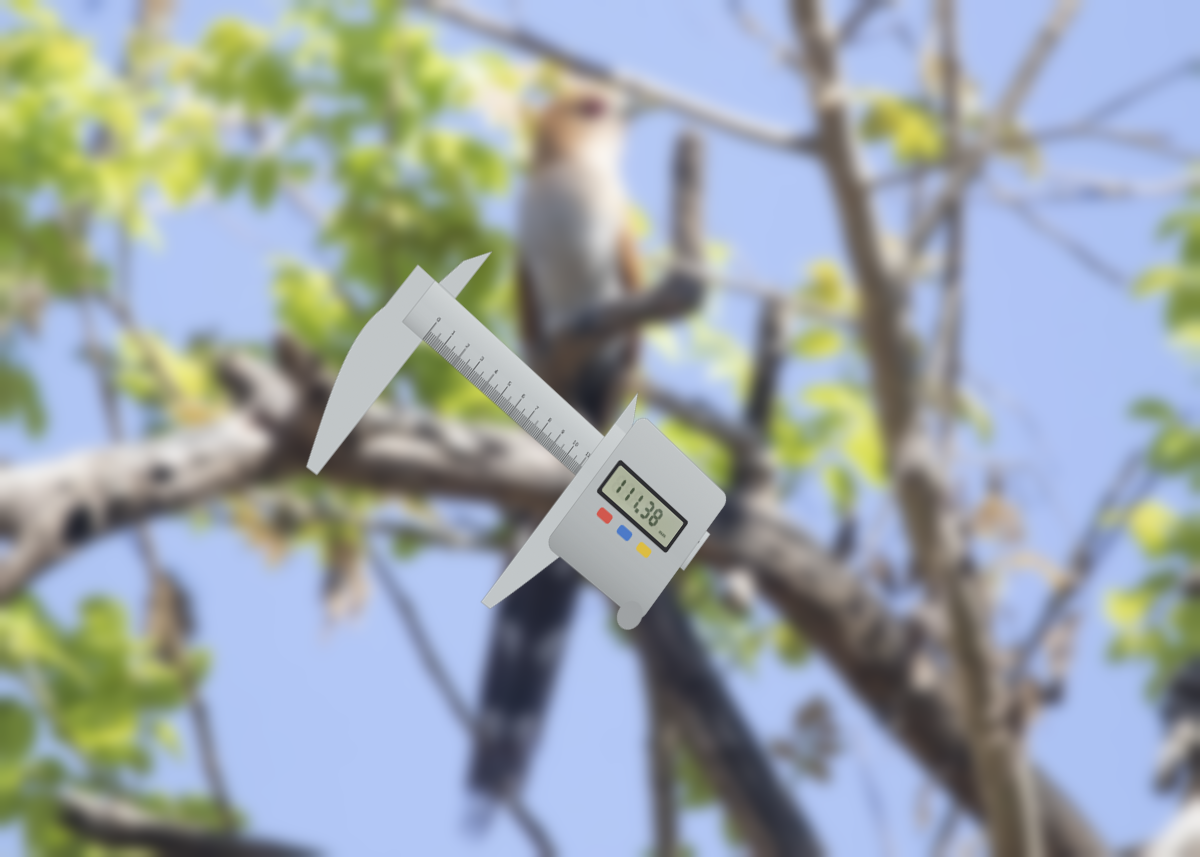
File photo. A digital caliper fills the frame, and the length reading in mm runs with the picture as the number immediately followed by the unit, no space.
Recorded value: 111.38mm
